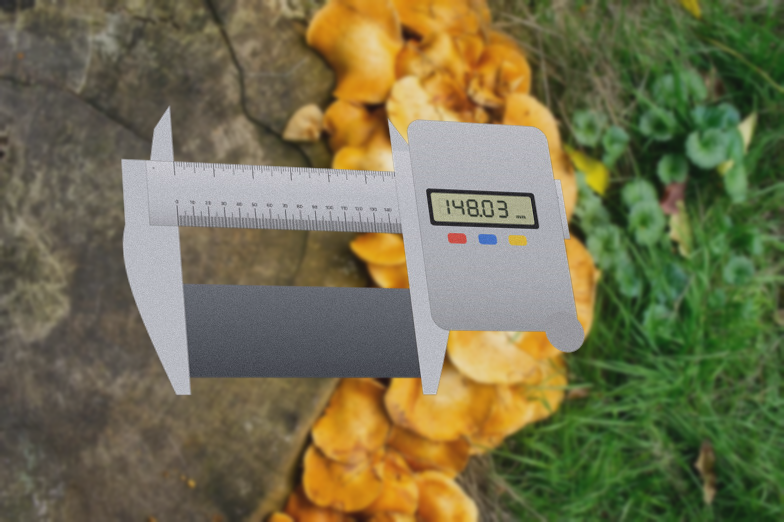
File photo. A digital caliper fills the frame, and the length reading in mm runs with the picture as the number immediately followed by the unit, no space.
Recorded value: 148.03mm
